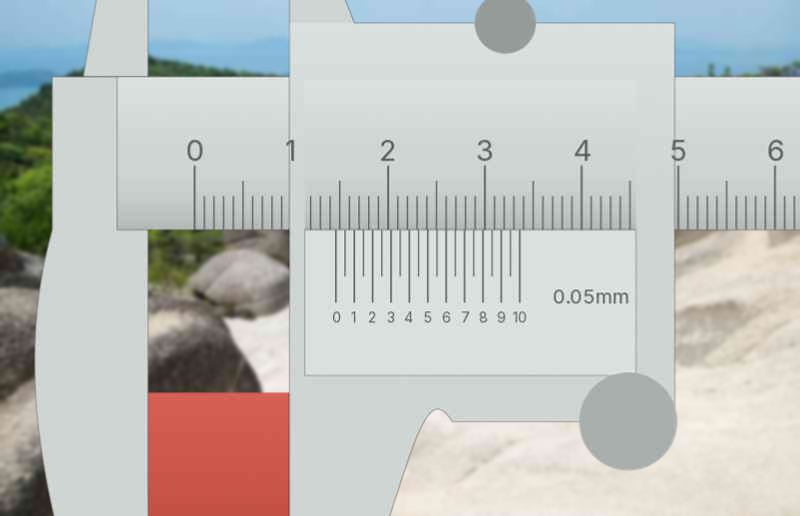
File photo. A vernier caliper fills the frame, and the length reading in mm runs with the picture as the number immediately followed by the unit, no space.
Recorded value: 14.6mm
